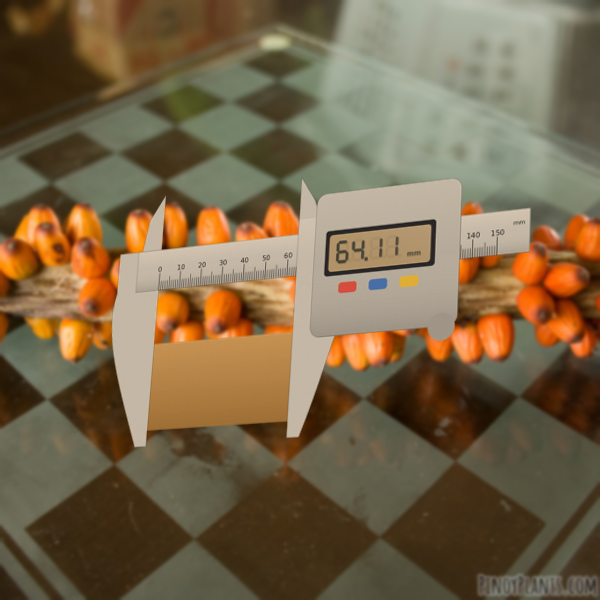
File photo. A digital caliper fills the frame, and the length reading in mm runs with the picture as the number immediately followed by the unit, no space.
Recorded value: 64.11mm
